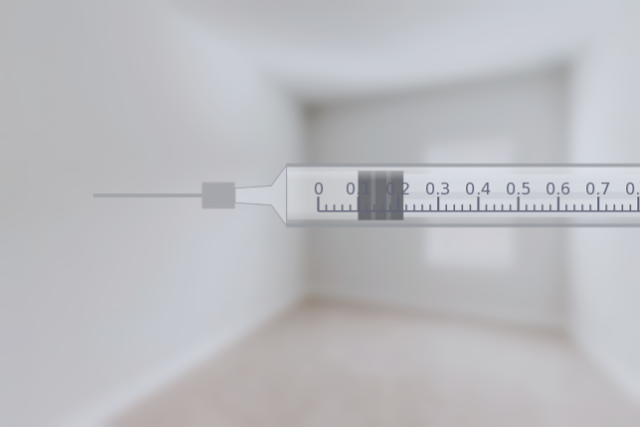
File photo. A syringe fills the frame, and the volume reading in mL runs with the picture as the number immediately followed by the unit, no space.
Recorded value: 0.1mL
